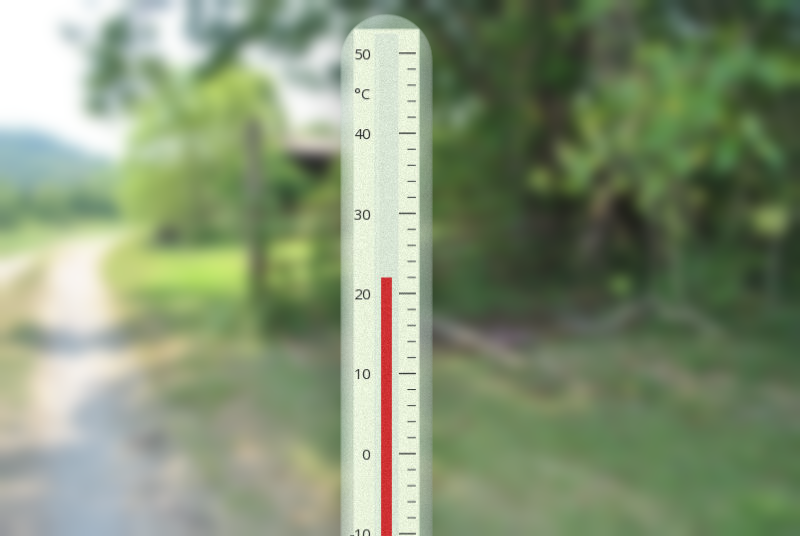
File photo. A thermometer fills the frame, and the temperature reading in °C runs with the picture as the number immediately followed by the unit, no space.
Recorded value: 22°C
